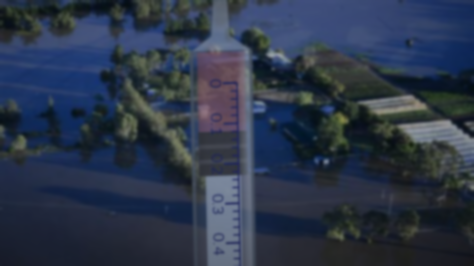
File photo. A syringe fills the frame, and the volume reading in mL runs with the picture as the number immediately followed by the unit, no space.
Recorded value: 0.12mL
